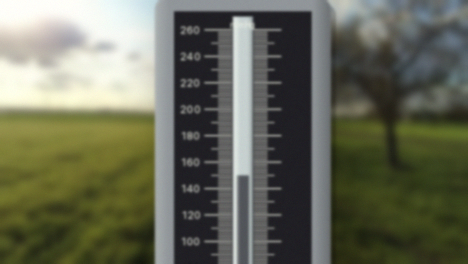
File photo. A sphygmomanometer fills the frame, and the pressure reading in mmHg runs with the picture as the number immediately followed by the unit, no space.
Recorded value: 150mmHg
